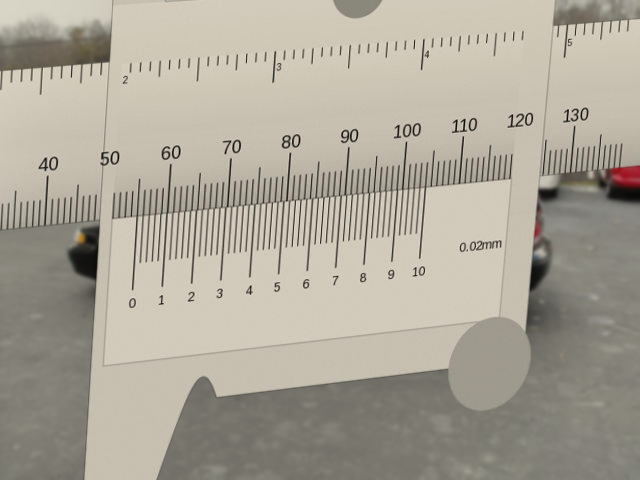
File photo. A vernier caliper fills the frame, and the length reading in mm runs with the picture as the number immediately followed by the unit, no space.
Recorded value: 55.0mm
